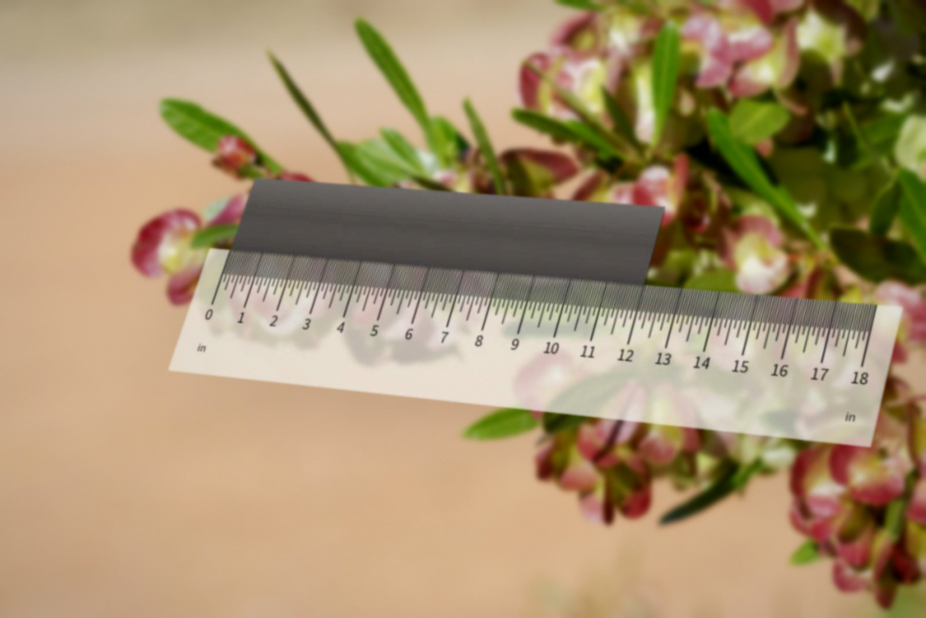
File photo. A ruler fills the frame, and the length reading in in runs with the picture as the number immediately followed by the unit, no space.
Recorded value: 12in
